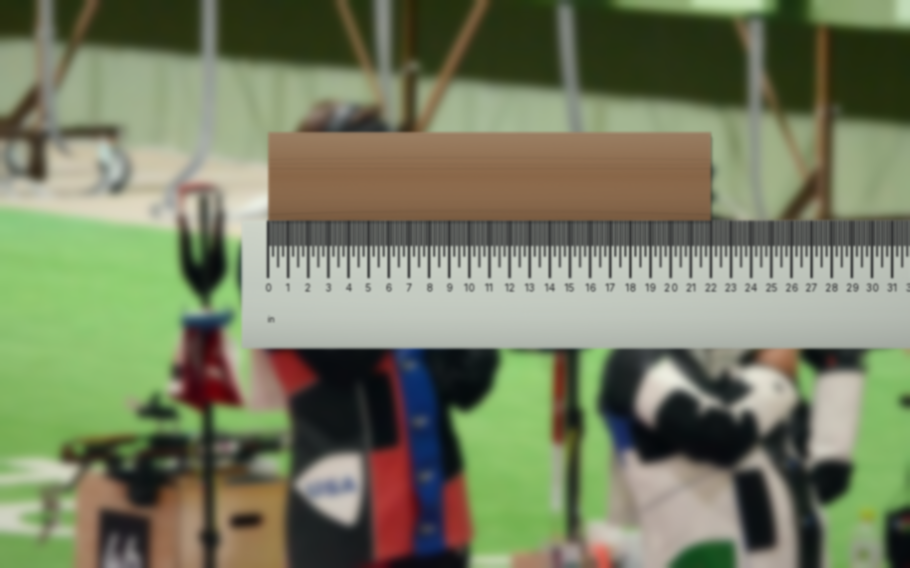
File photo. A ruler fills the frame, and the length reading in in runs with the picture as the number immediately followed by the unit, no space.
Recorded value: 22in
